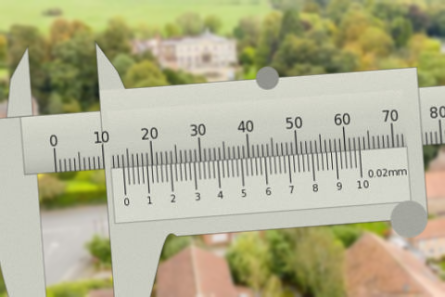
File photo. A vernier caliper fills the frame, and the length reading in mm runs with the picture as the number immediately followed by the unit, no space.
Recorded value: 14.0mm
